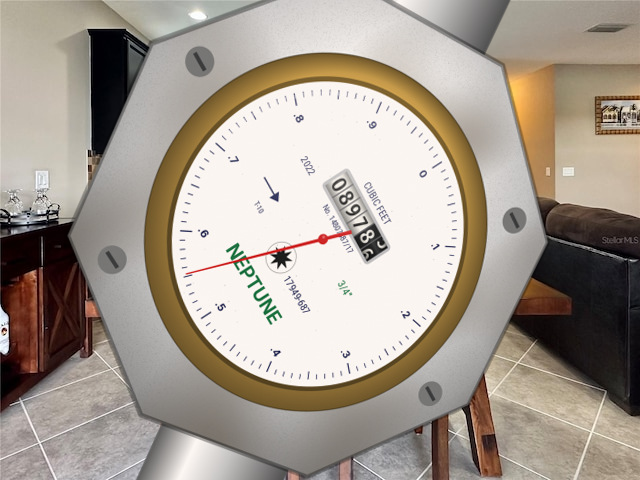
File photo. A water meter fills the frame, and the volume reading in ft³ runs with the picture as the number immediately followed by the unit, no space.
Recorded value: 89785.55ft³
